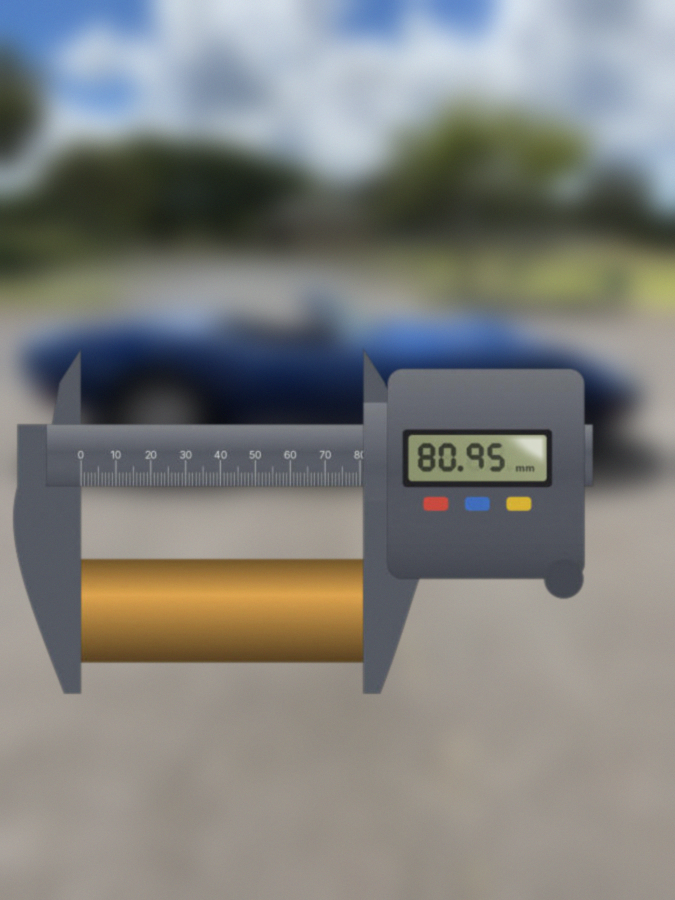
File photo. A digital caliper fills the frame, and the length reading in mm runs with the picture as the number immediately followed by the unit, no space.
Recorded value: 80.95mm
